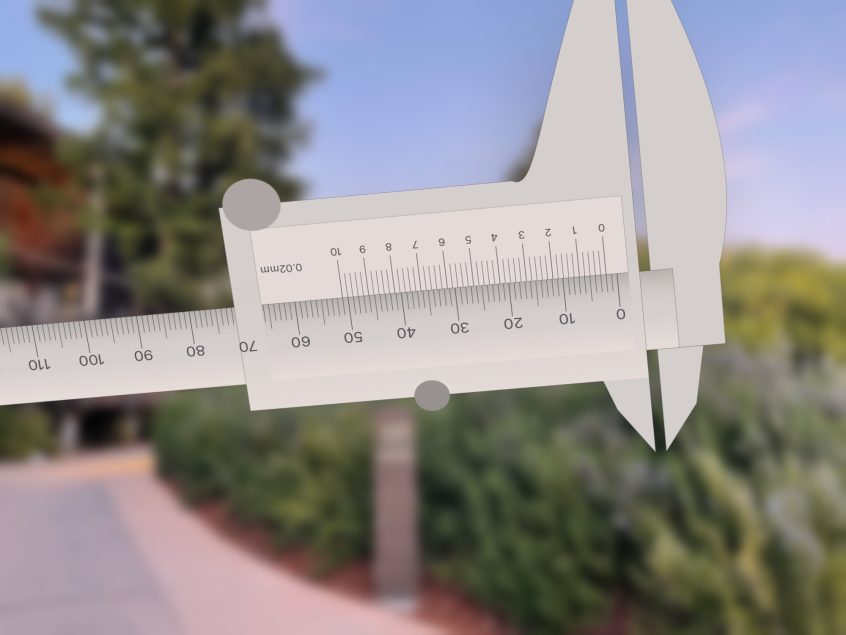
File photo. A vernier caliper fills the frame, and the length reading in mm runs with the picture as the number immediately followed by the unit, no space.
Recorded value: 2.0mm
